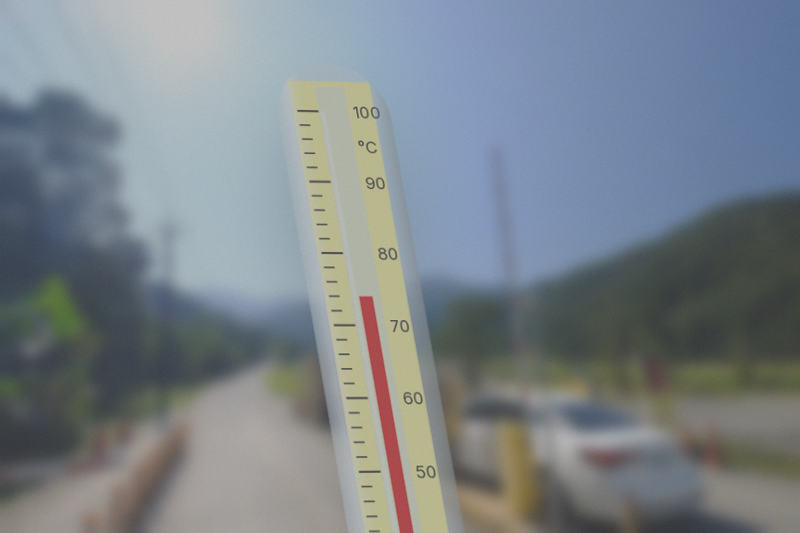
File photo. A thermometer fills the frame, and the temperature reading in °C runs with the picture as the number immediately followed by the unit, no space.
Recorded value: 74°C
